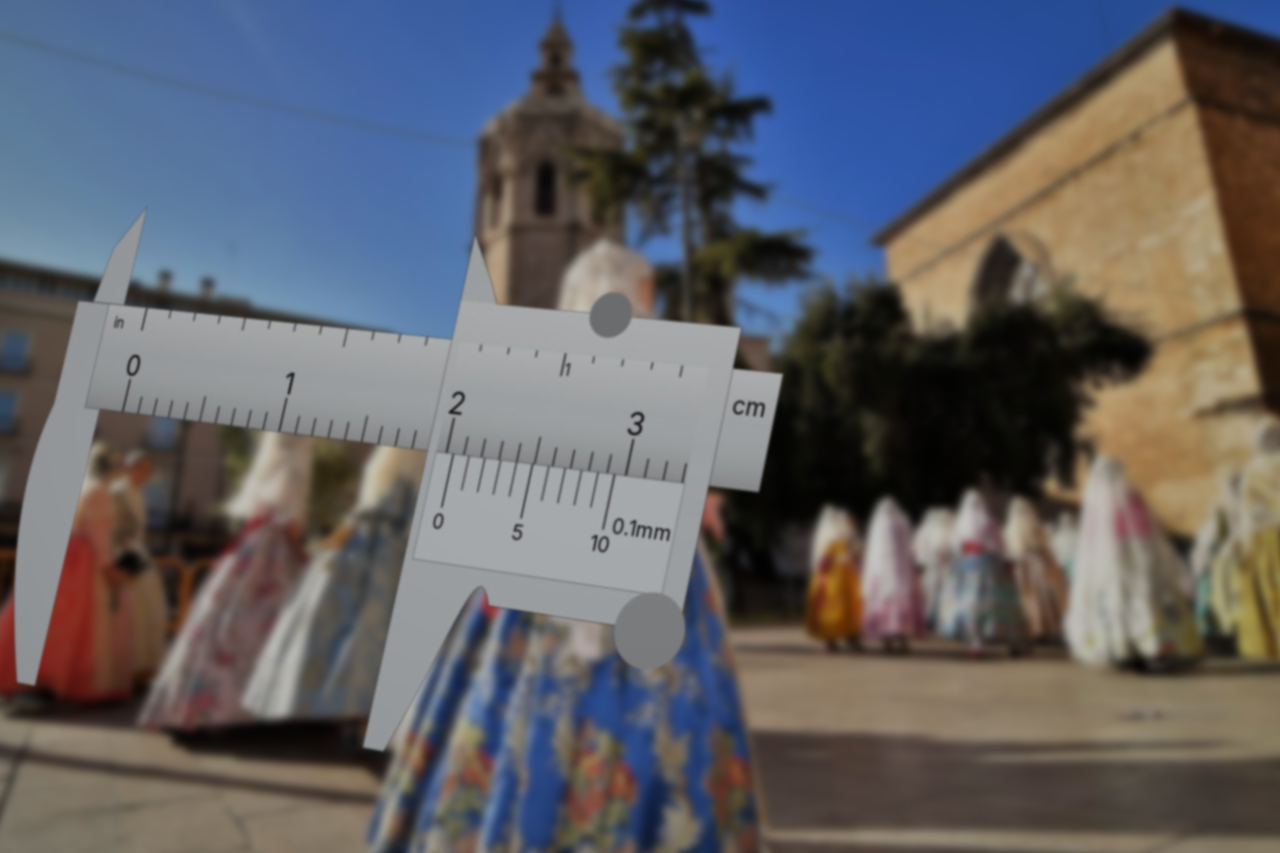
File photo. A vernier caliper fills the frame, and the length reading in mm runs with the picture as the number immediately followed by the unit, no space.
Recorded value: 20.4mm
